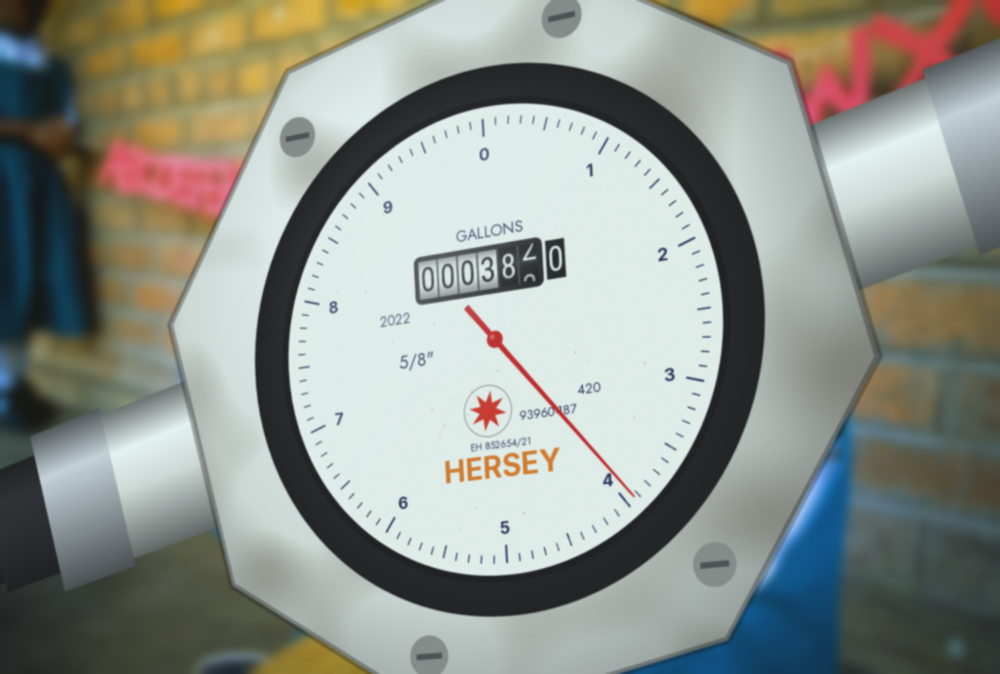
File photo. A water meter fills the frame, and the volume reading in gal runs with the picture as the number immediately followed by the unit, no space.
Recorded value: 3823.9gal
